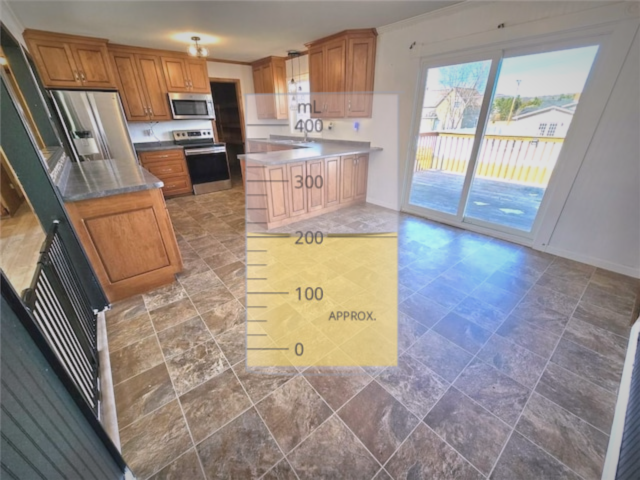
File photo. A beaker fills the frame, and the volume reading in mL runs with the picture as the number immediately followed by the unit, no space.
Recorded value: 200mL
